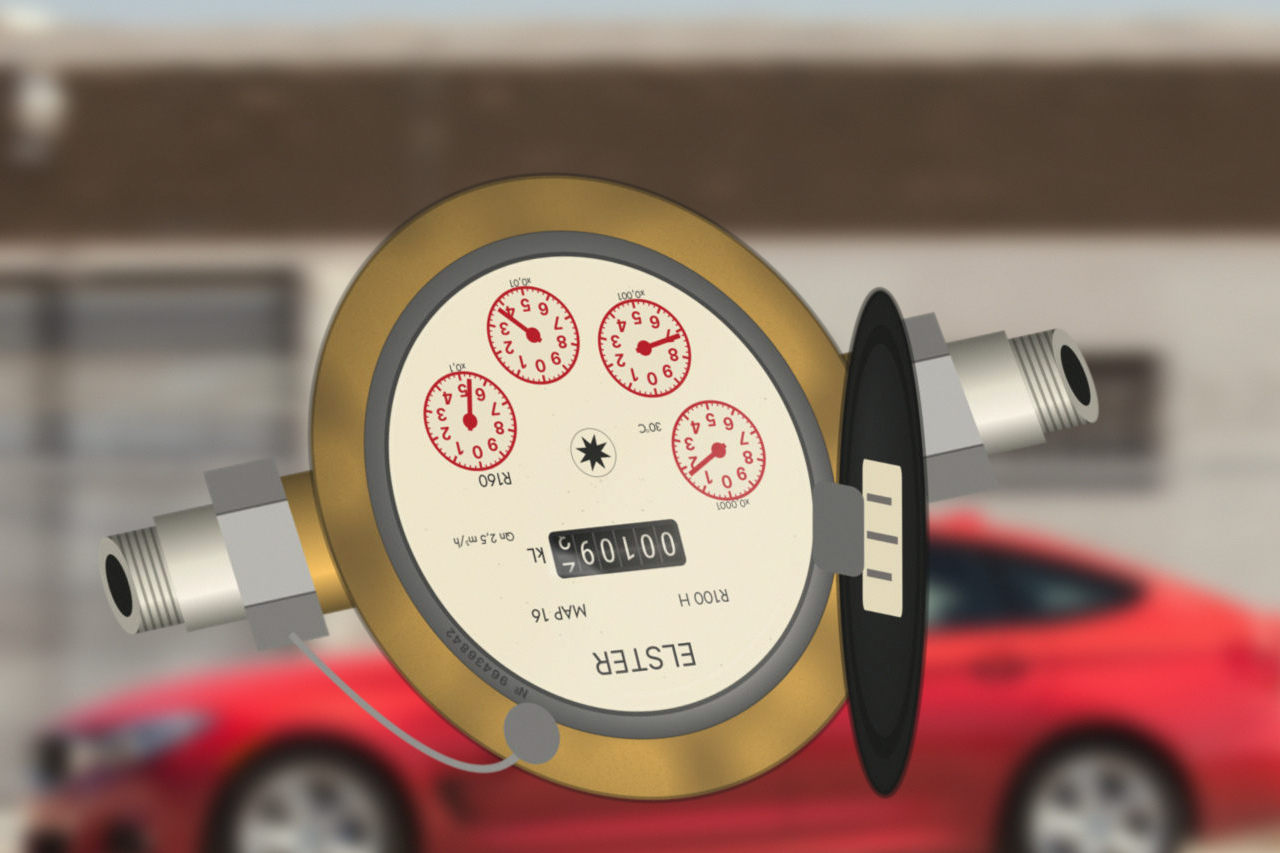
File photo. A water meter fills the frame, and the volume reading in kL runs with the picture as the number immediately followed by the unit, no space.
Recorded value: 1092.5371kL
